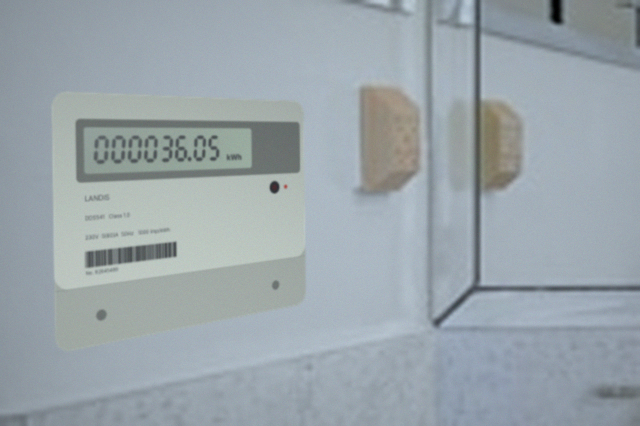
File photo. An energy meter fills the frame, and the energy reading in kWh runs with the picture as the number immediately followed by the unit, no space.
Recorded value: 36.05kWh
